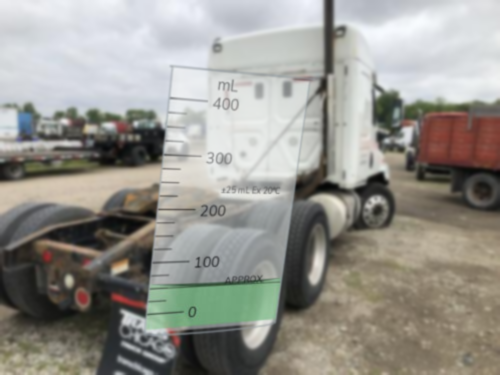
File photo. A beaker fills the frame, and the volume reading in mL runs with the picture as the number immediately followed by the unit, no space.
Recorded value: 50mL
